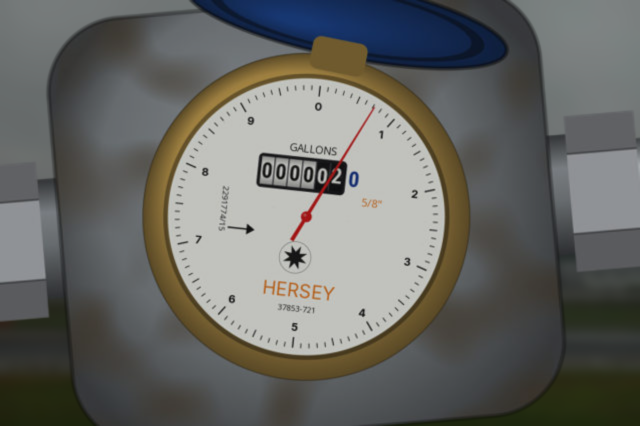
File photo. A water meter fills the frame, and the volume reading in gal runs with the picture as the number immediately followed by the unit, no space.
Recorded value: 20.7gal
